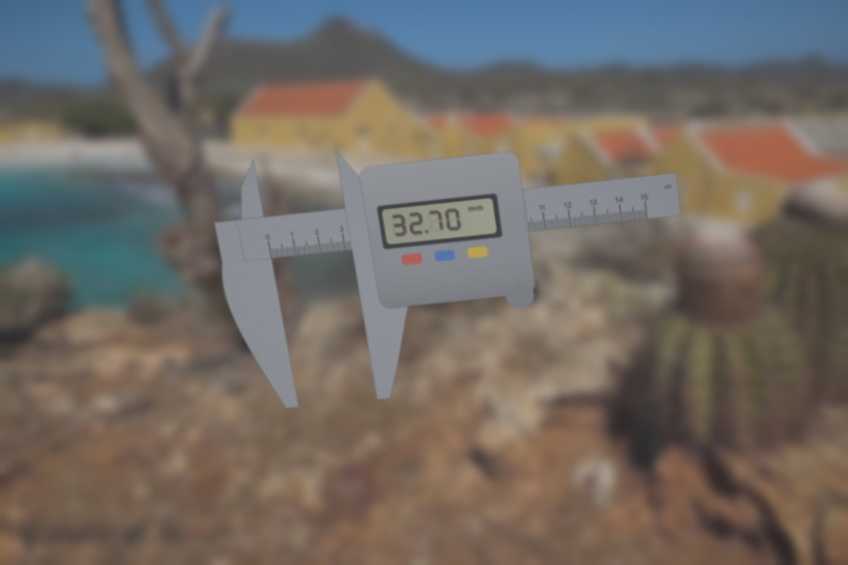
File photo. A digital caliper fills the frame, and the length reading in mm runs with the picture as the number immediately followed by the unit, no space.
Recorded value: 32.70mm
